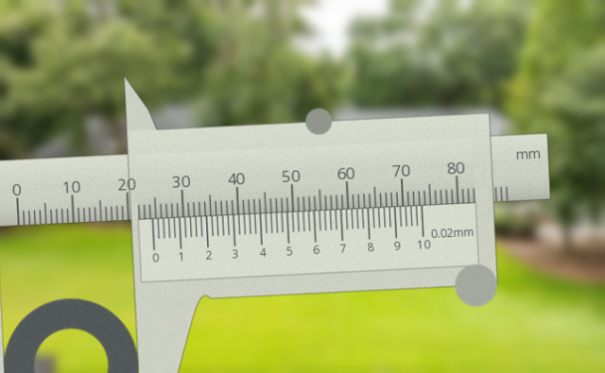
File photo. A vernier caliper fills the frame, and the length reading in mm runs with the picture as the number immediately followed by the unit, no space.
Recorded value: 24.4mm
